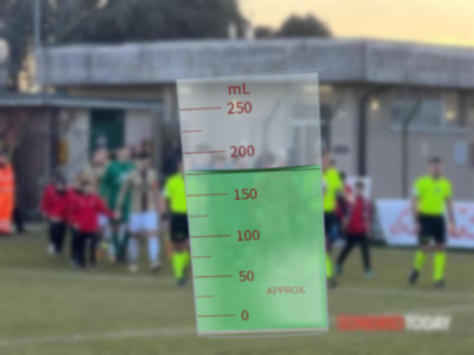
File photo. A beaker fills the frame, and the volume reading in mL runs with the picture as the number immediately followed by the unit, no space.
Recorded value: 175mL
